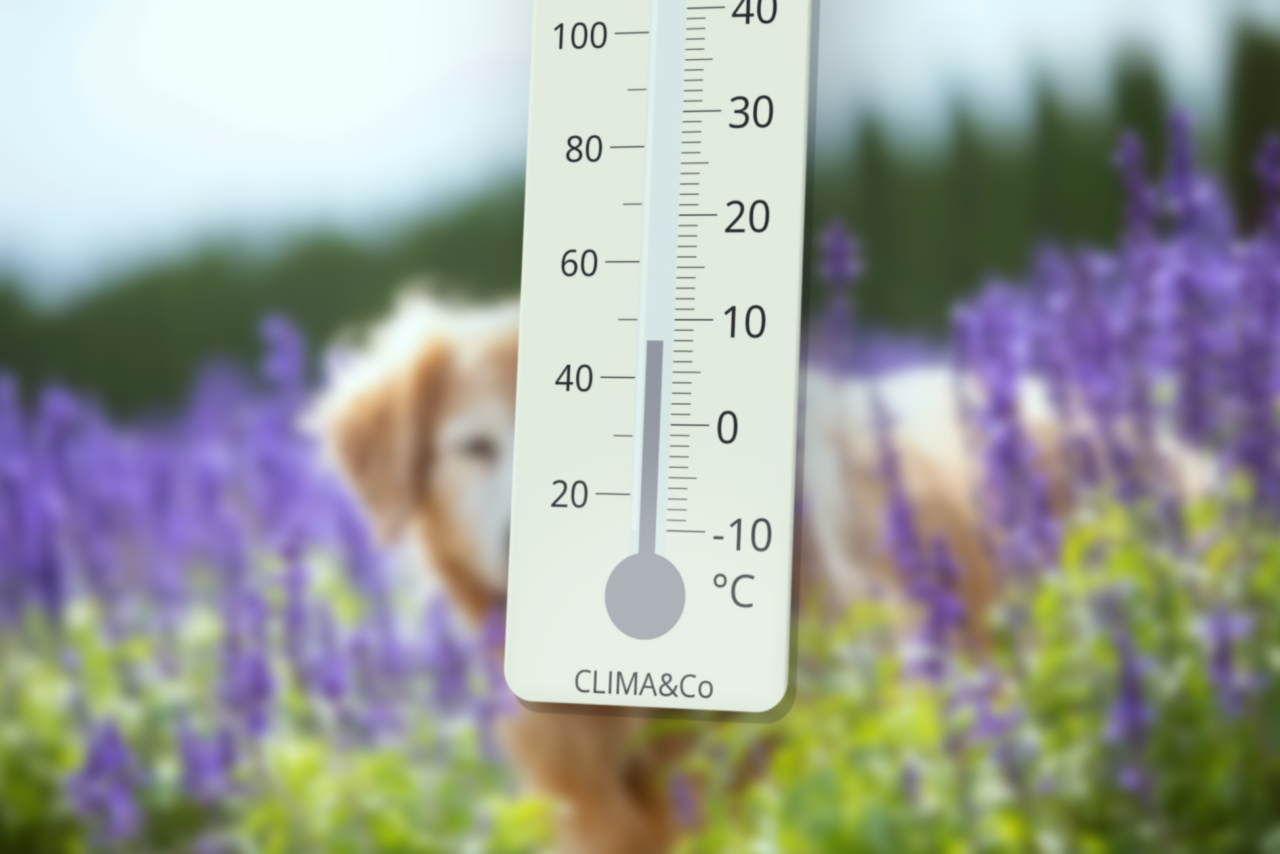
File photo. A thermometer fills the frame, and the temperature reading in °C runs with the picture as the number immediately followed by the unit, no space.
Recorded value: 8°C
